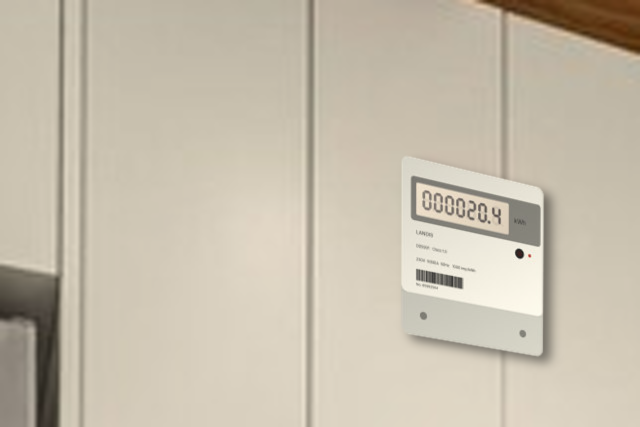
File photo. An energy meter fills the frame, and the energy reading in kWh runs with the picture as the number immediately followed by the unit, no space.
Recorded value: 20.4kWh
